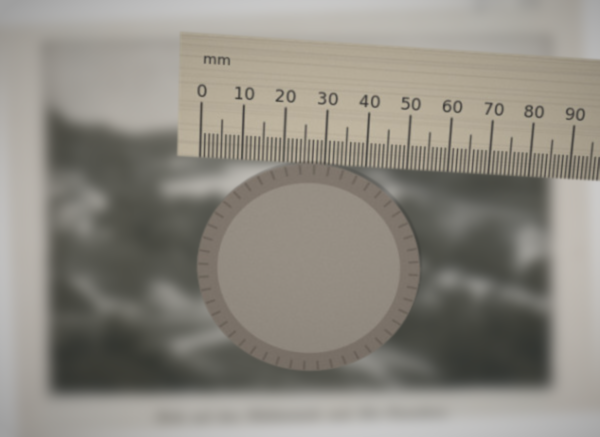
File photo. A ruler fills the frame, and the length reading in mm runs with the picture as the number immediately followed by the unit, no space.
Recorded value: 55mm
